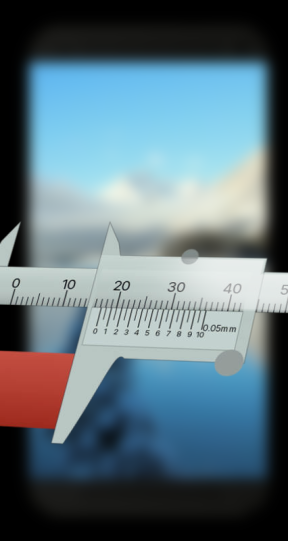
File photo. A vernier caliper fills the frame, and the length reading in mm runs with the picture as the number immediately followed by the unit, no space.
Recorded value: 17.2mm
